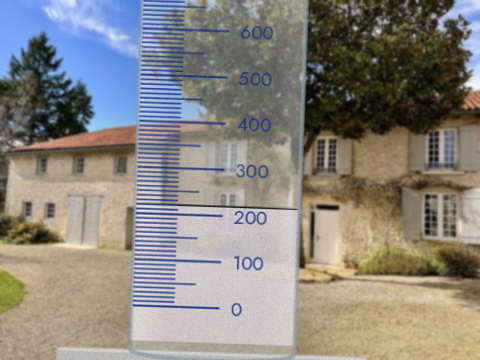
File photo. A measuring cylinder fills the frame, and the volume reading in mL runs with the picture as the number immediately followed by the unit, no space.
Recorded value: 220mL
